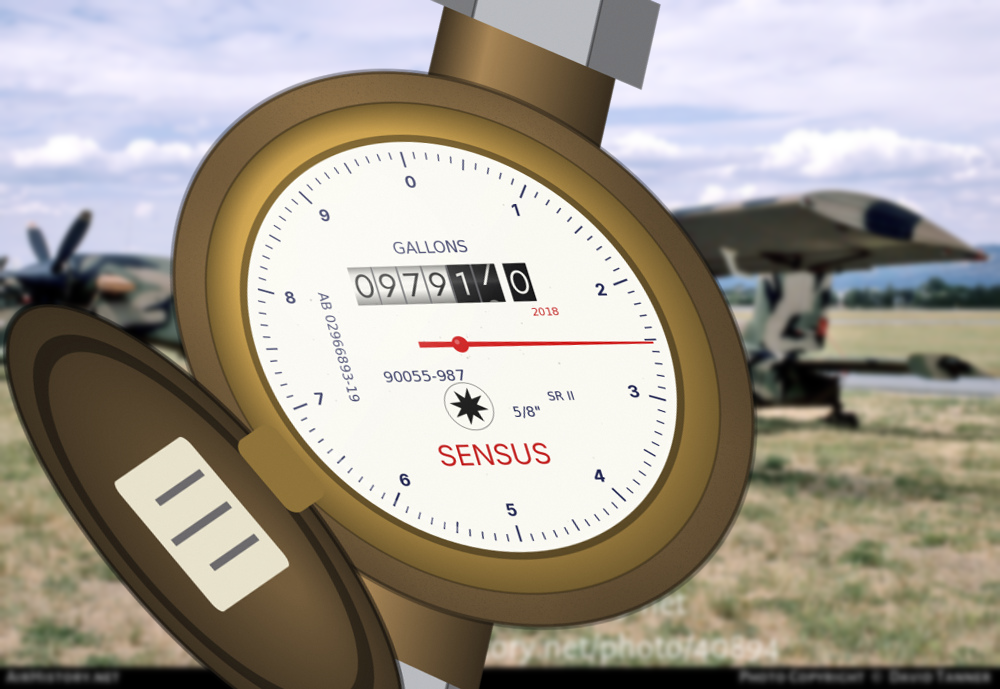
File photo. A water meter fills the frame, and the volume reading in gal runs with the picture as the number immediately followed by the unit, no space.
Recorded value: 979172.5gal
